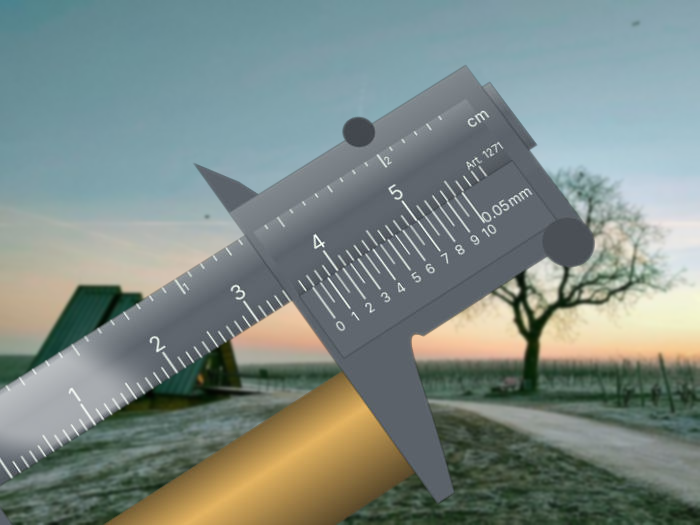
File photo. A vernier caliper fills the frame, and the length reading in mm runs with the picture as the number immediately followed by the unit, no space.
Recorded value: 36.8mm
